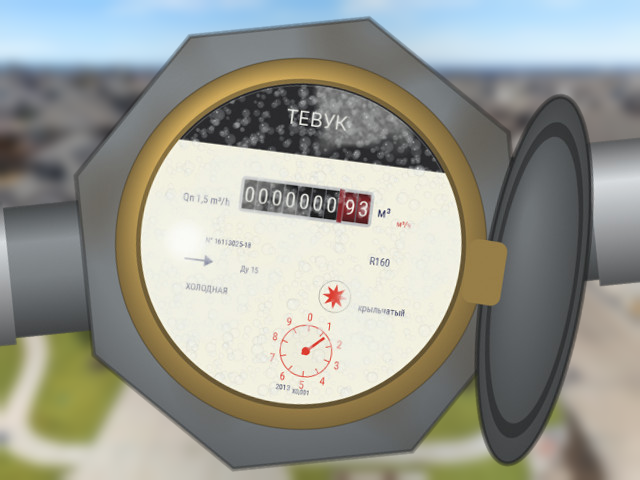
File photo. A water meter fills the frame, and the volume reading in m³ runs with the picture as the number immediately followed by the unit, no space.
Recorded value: 0.931m³
